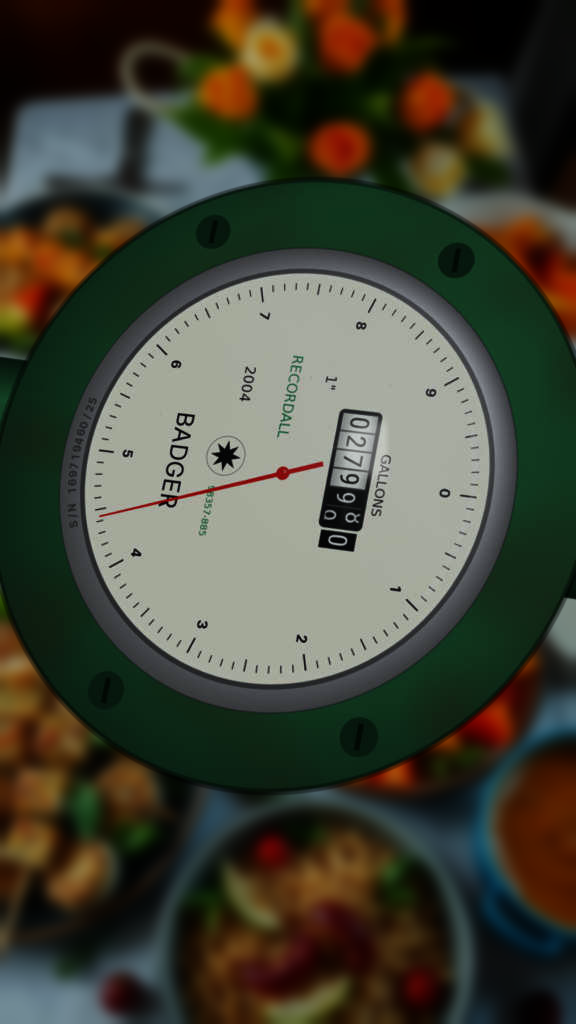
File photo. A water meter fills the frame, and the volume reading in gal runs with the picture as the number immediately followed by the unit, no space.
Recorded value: 279984.4gal
